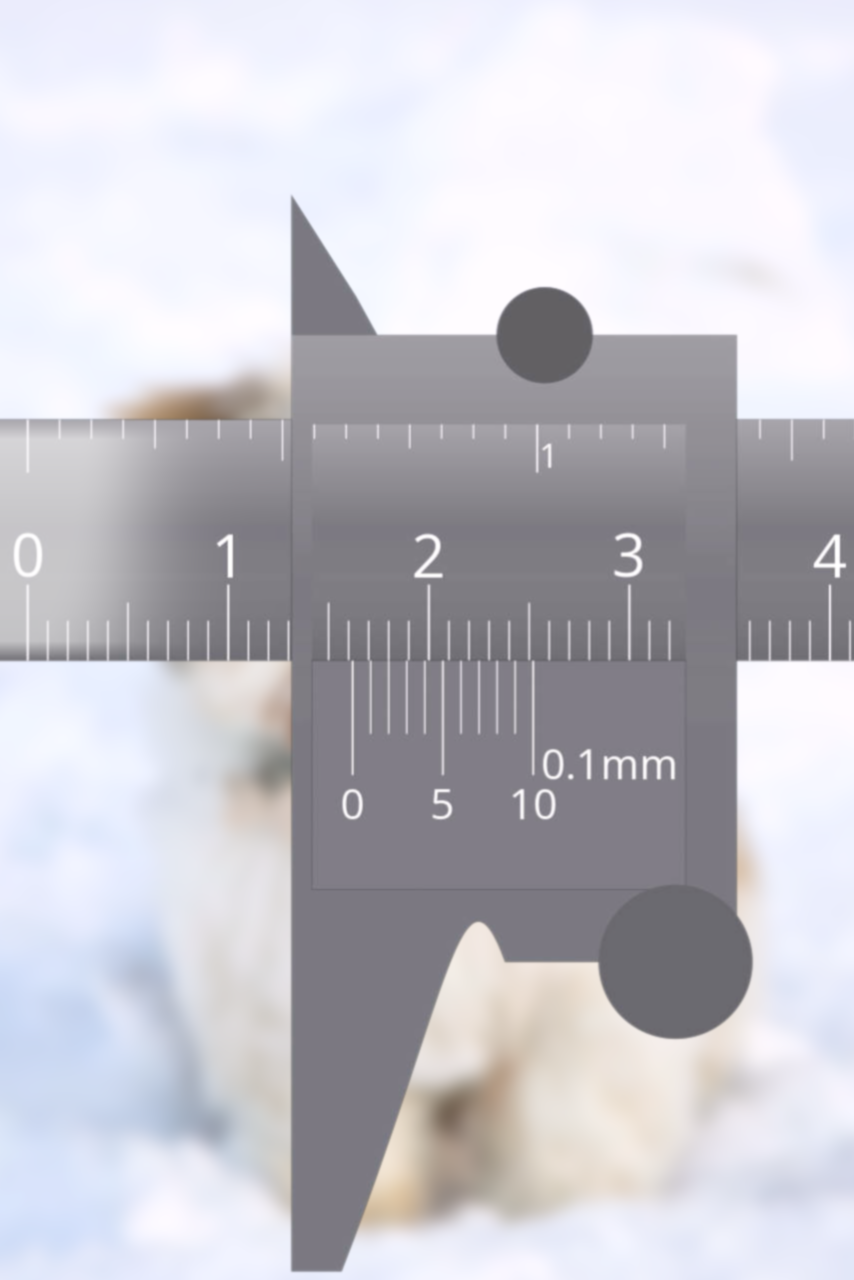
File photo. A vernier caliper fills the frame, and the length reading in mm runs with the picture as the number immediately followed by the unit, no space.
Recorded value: 16.2mm
